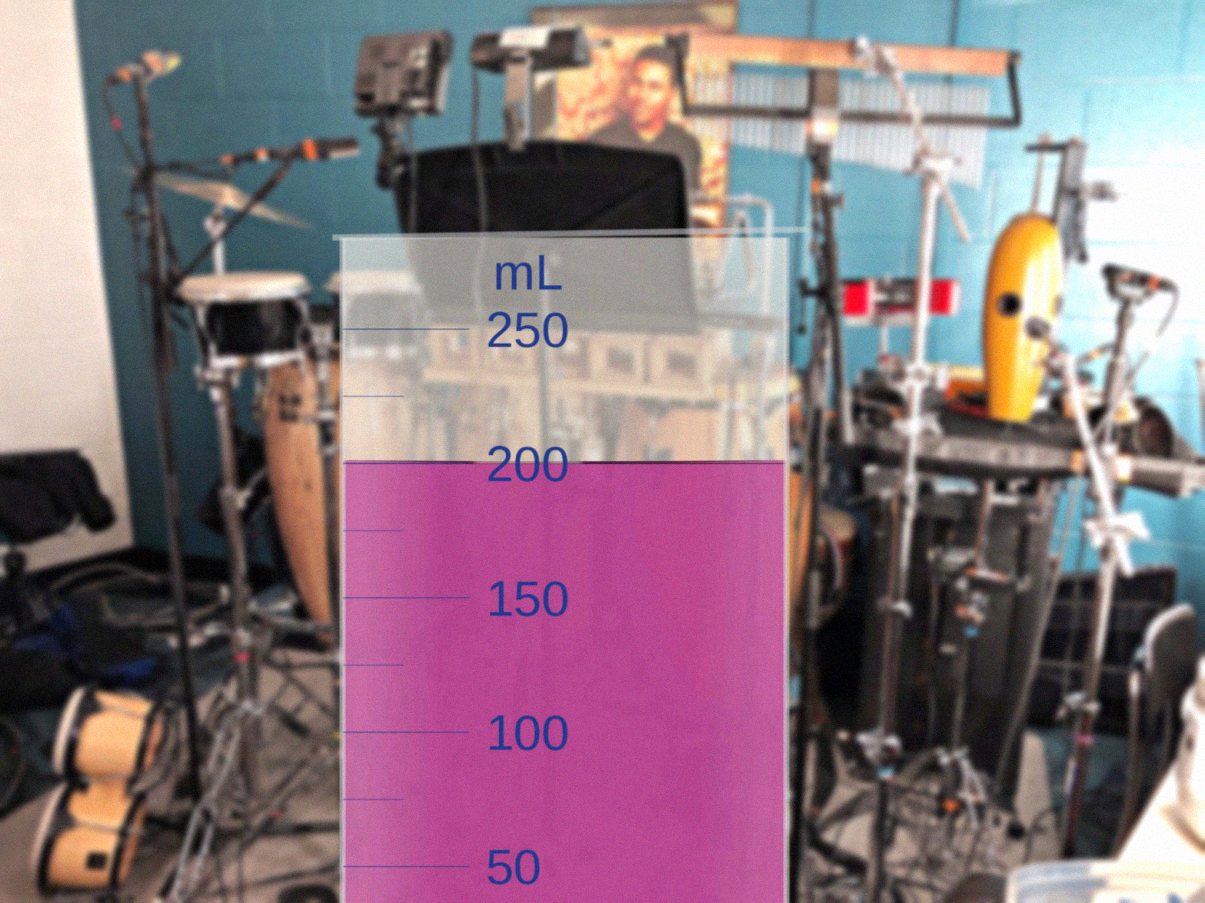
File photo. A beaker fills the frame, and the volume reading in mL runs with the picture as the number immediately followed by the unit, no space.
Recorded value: 200mL
